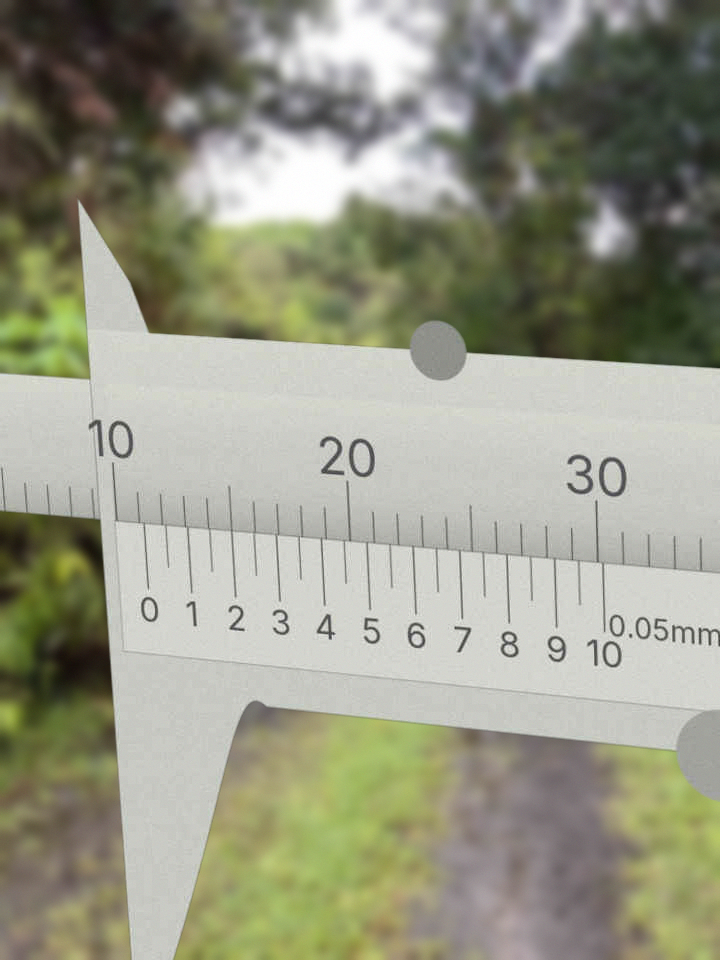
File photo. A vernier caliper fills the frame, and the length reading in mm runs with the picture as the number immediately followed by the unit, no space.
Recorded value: 11.2mm
